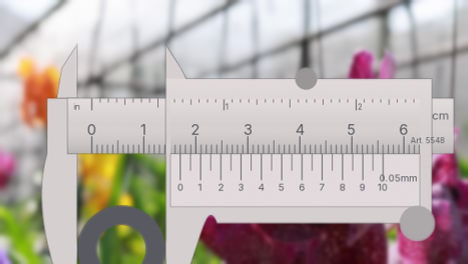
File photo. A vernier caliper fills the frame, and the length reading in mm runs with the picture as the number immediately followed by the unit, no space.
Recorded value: 17.0mm
